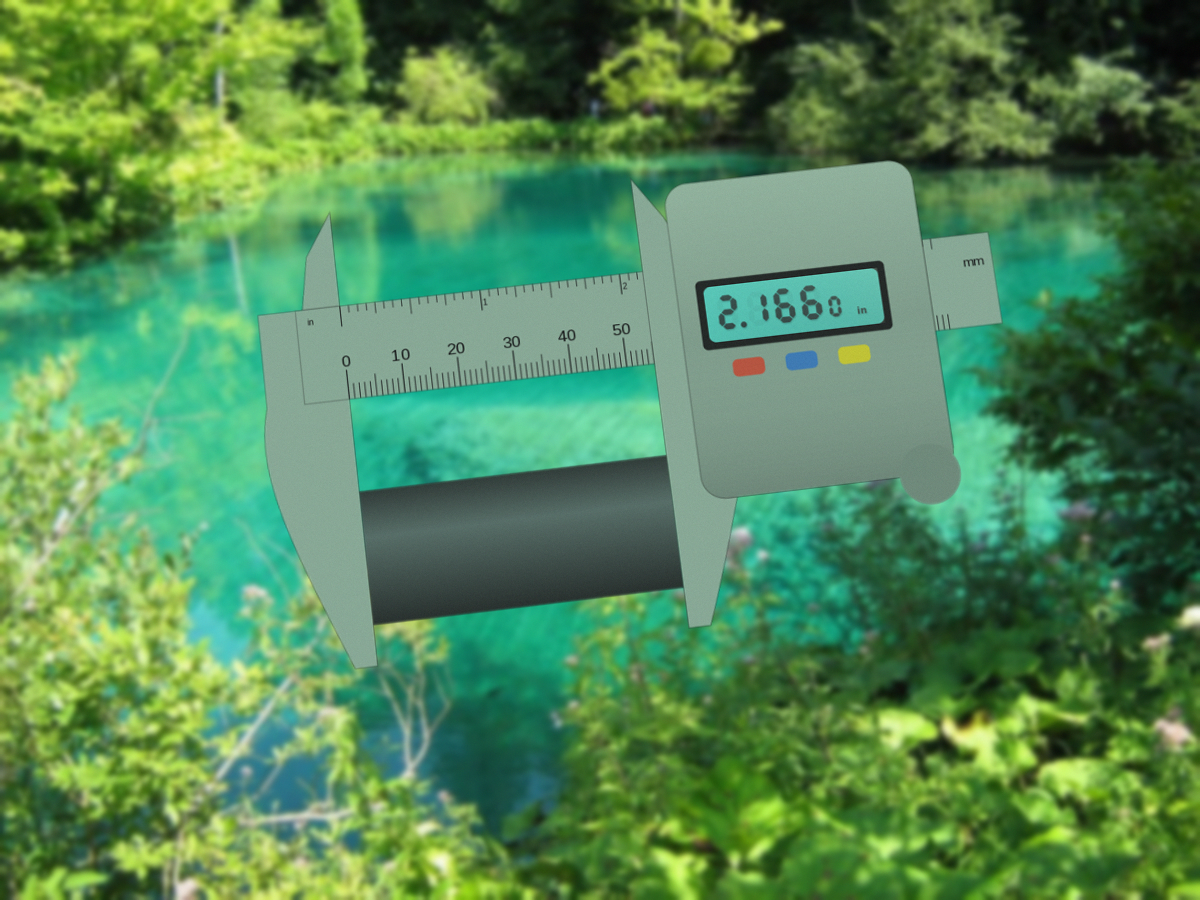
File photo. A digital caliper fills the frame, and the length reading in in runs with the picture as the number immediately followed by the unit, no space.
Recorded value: 2.1660in
